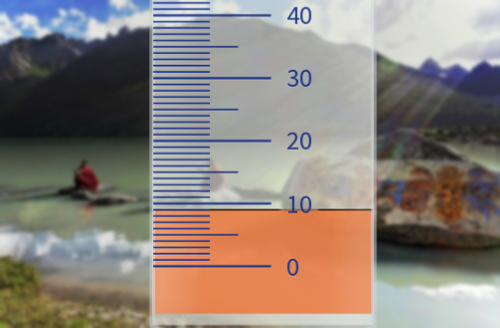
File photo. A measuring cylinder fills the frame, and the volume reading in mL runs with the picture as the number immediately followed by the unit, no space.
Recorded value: 9mL
